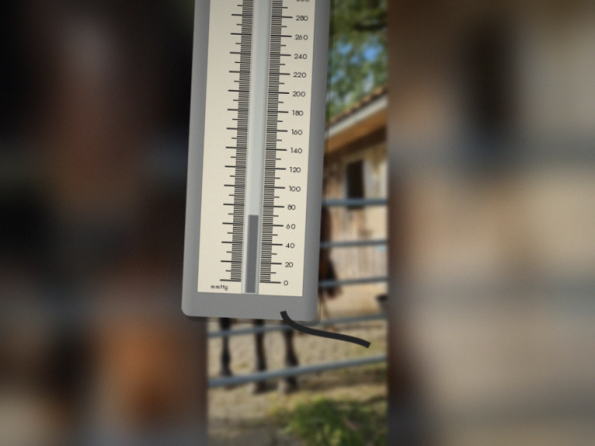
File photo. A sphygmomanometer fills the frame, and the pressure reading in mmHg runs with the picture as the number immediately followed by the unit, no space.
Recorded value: 70mmHg
